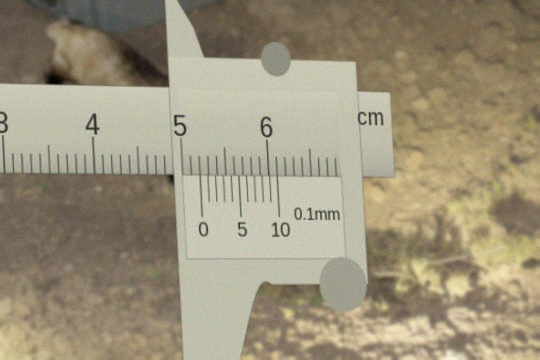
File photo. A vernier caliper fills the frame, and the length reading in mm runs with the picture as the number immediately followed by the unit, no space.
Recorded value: 52.0mm
